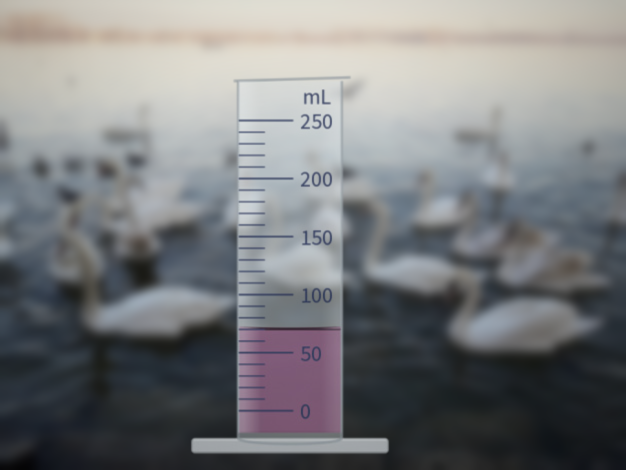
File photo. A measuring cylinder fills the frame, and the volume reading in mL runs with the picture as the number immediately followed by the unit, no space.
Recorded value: 70mL
